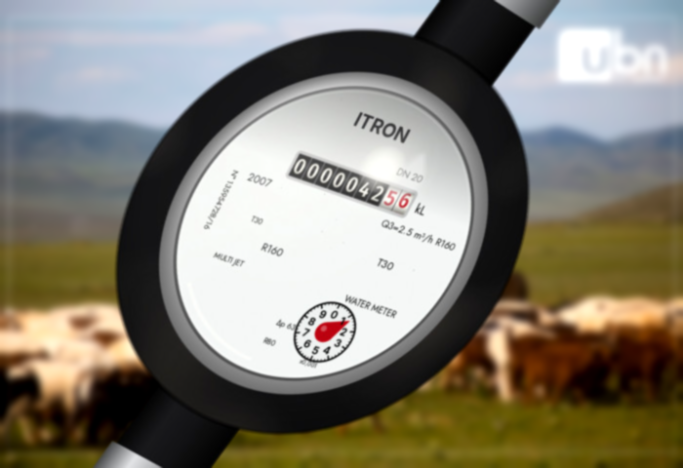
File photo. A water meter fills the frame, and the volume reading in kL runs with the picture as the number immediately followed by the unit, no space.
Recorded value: 42.561kL
